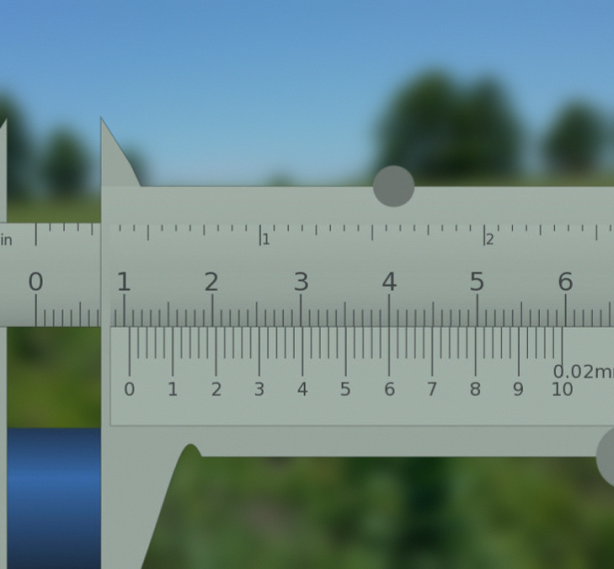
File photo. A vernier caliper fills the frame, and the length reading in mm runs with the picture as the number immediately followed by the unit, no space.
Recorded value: 10.6mm
